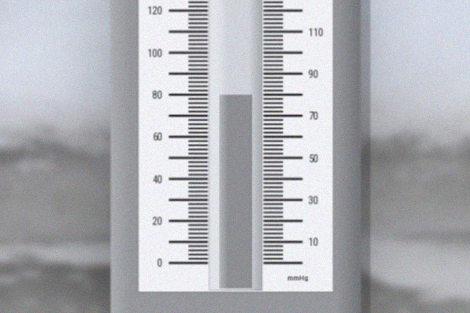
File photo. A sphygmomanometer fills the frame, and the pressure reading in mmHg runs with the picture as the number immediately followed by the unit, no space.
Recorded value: 80mmHg
